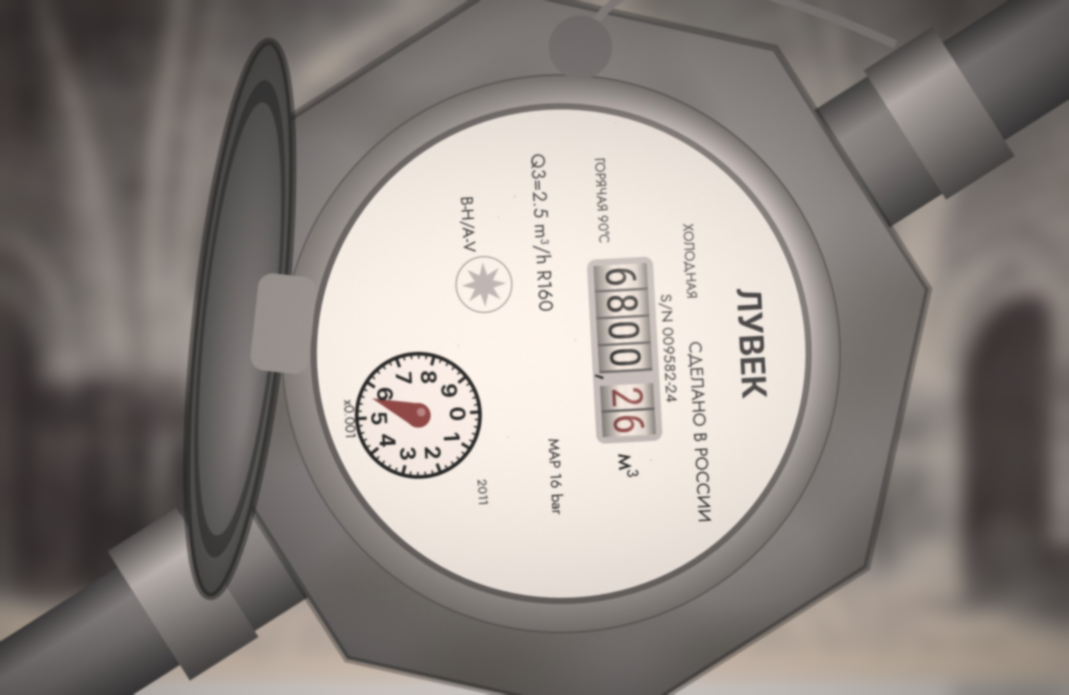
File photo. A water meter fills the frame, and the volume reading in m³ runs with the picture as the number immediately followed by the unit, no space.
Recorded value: 6800.265m³
